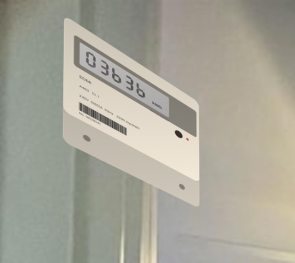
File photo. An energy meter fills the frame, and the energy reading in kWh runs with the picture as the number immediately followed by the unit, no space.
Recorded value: 3636kWh
